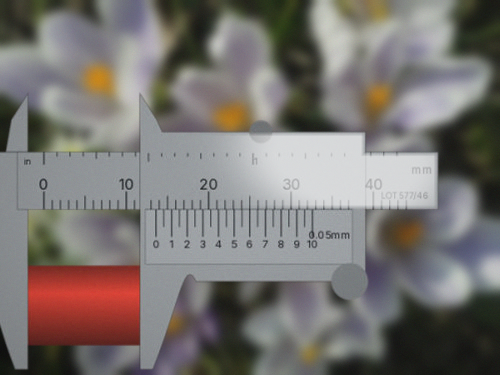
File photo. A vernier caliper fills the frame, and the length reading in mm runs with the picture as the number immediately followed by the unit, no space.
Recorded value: 13.6mm
